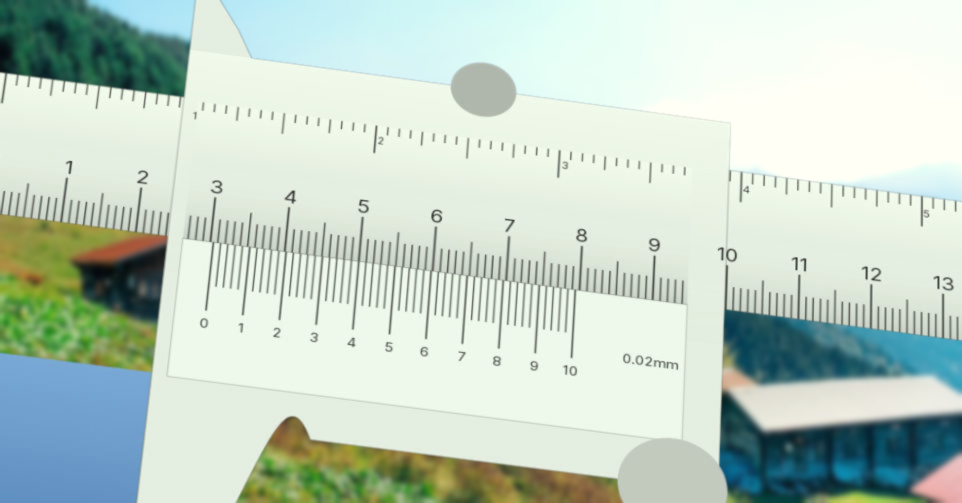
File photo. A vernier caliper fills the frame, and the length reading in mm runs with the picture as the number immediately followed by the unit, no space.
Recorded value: 30.4mm
